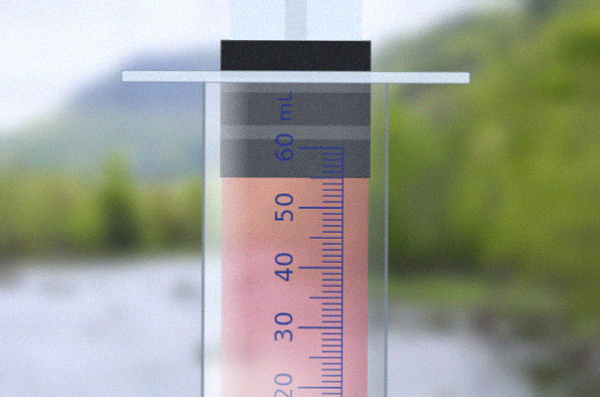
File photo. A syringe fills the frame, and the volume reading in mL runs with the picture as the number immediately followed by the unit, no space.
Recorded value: 55mL
